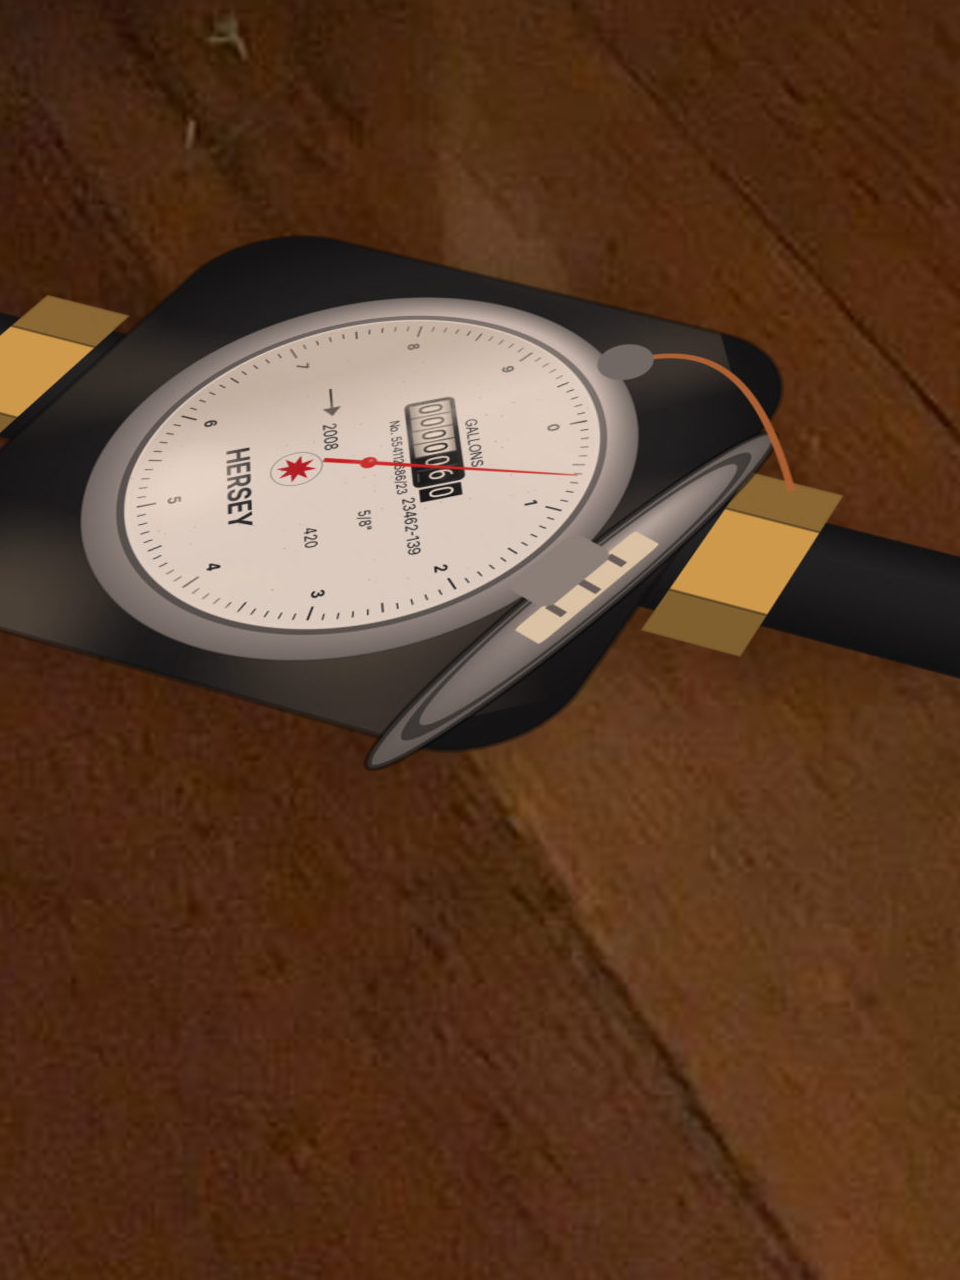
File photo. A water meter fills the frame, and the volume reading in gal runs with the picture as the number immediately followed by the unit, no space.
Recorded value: 60.6gal
